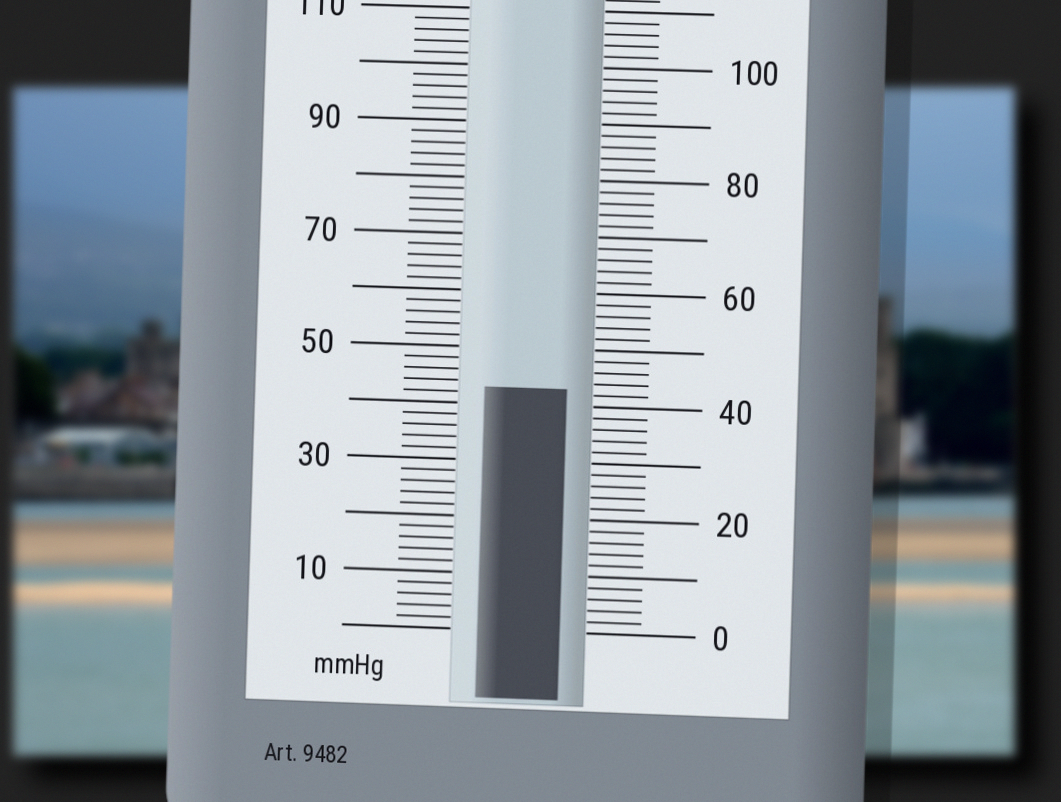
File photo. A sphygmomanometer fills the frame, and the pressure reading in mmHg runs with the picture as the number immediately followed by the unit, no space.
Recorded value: 43mmHg
